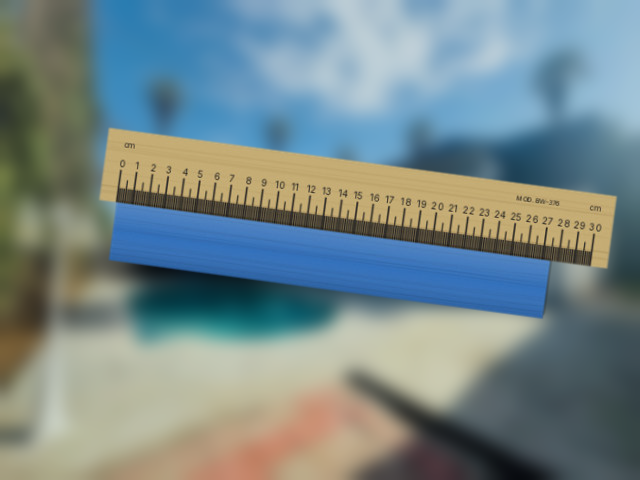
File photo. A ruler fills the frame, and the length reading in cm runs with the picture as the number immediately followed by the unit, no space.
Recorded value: 27.5cm
